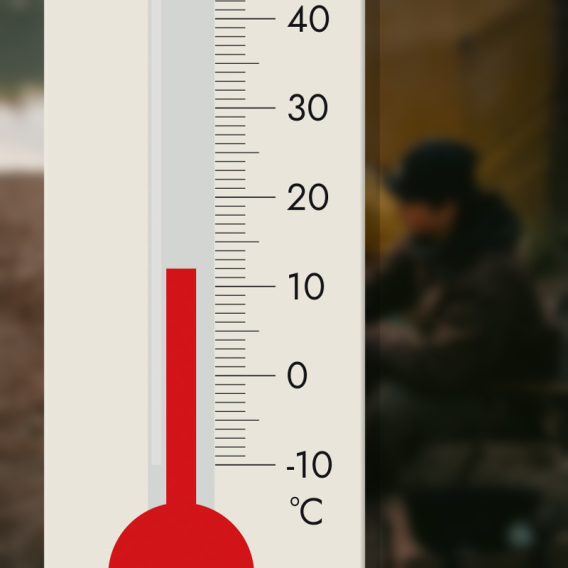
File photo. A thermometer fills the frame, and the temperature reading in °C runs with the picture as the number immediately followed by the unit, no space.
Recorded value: 12°C
